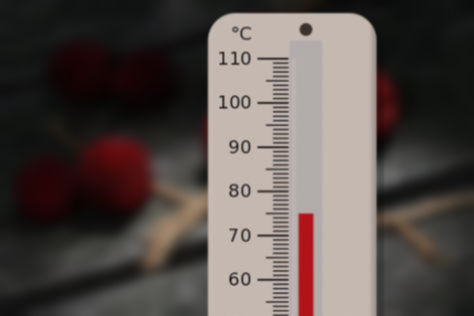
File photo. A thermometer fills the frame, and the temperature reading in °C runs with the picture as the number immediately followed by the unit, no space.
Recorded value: 75°C
